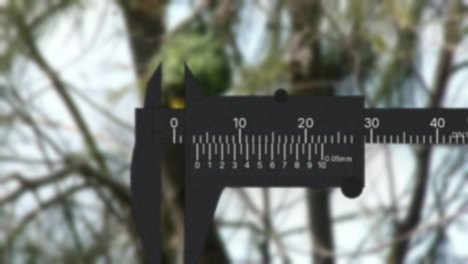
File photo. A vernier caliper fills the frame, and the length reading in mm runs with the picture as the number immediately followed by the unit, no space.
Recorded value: 3.5mm
